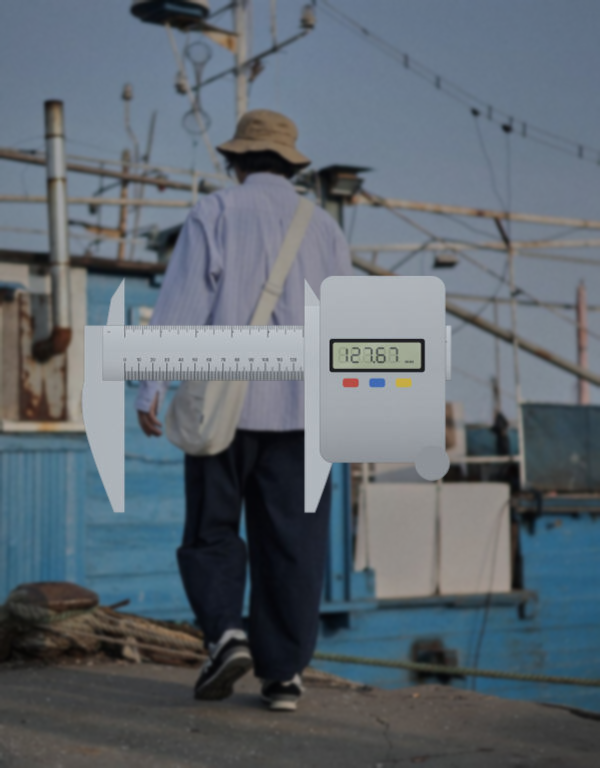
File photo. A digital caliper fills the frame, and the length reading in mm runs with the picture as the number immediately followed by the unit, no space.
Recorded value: 127.67mm
